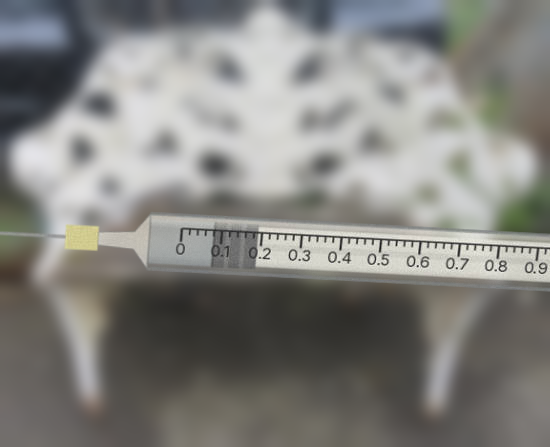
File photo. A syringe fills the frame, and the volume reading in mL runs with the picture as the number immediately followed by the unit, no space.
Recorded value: 0.08mL
